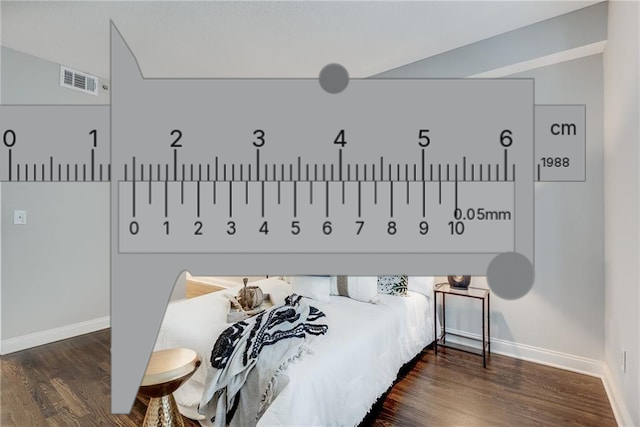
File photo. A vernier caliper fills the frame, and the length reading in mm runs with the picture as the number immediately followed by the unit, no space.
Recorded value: 15.0mm
